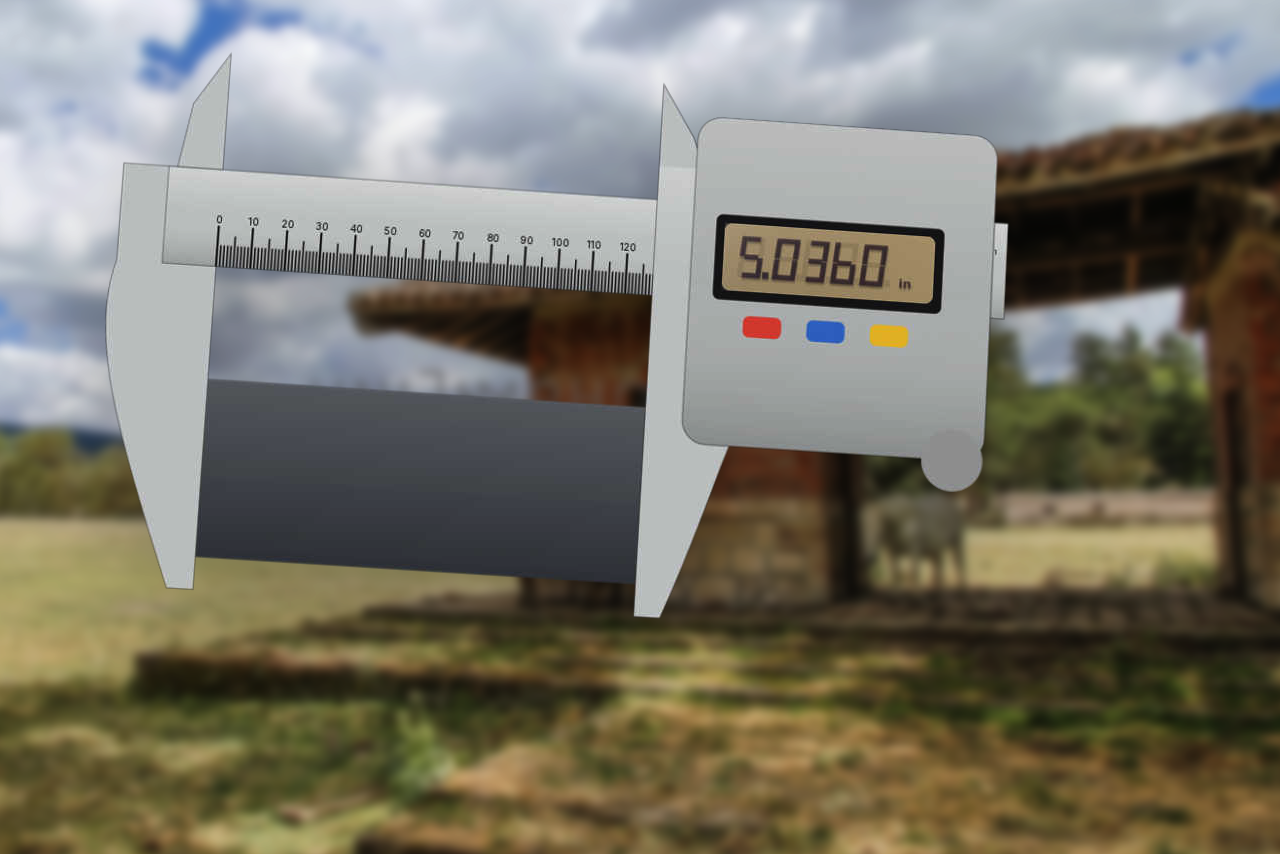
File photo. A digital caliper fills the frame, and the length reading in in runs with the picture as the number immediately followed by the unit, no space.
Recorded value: 5.0360in
